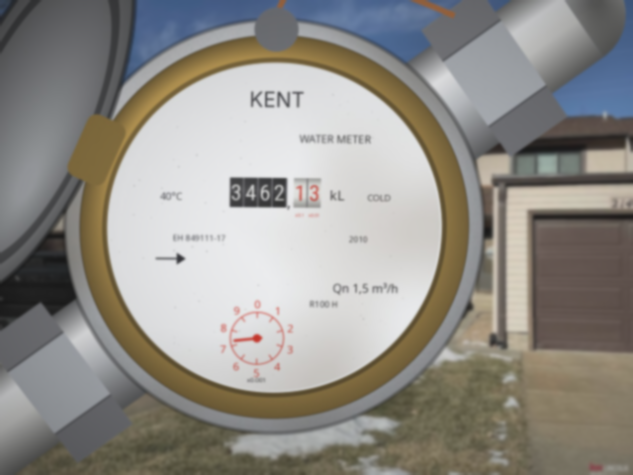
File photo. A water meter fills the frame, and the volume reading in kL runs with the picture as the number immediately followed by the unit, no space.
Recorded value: 3462.137kL
